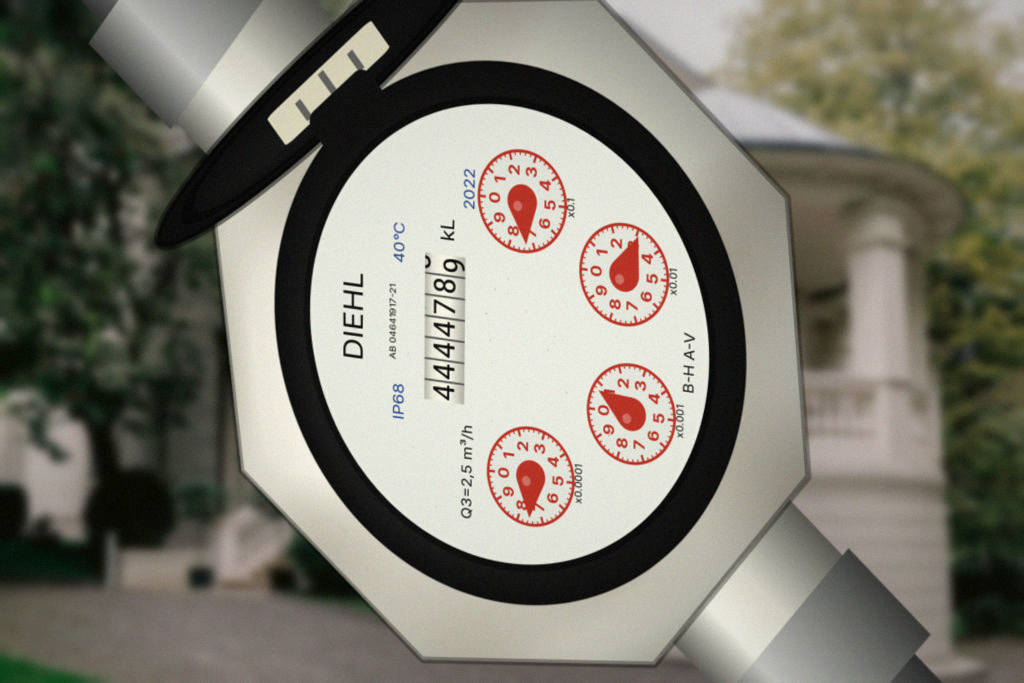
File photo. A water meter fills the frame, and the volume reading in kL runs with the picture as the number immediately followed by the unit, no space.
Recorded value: 4444788.7307kL
